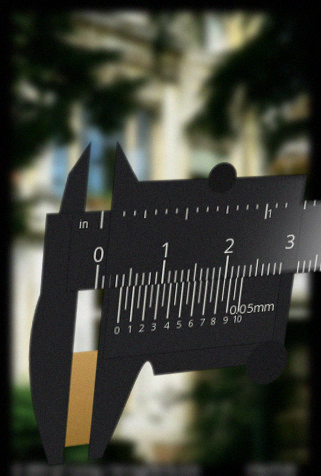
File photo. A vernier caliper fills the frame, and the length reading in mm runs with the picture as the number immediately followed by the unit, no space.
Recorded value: 3.8mm
